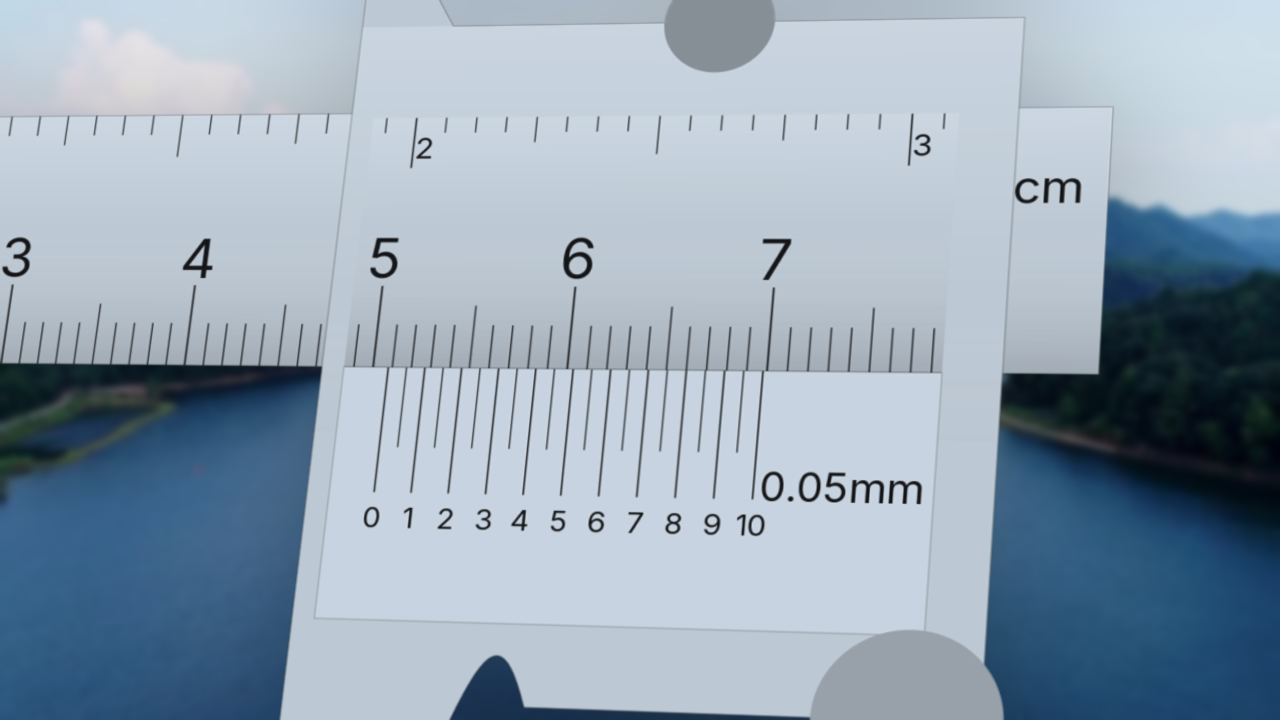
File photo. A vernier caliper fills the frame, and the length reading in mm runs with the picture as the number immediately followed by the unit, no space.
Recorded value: 50.8mm
